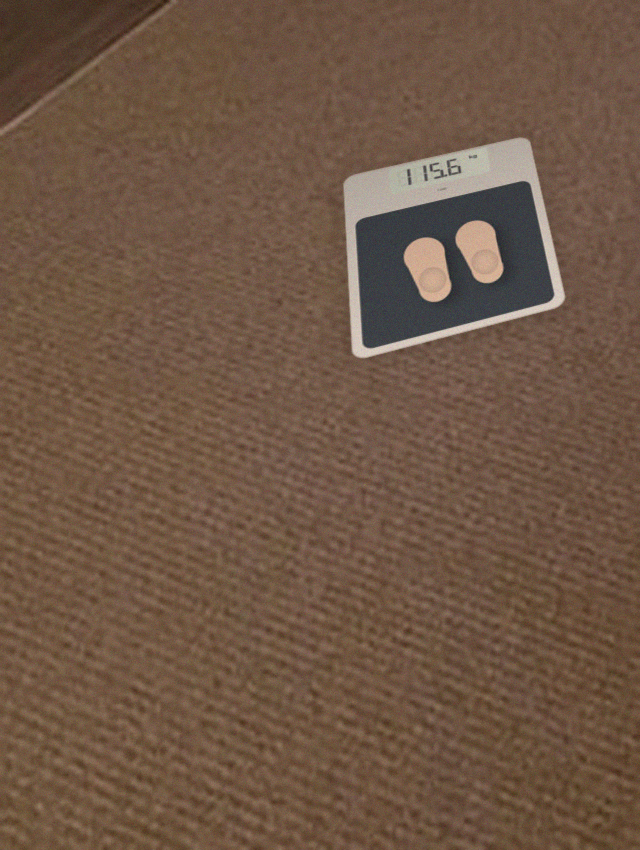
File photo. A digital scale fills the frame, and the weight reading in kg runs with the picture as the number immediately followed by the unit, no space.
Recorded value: 115.6kg
